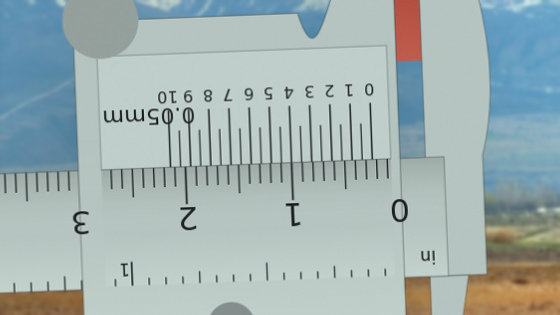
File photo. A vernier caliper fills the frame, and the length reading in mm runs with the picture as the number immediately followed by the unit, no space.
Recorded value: 2.4mm
